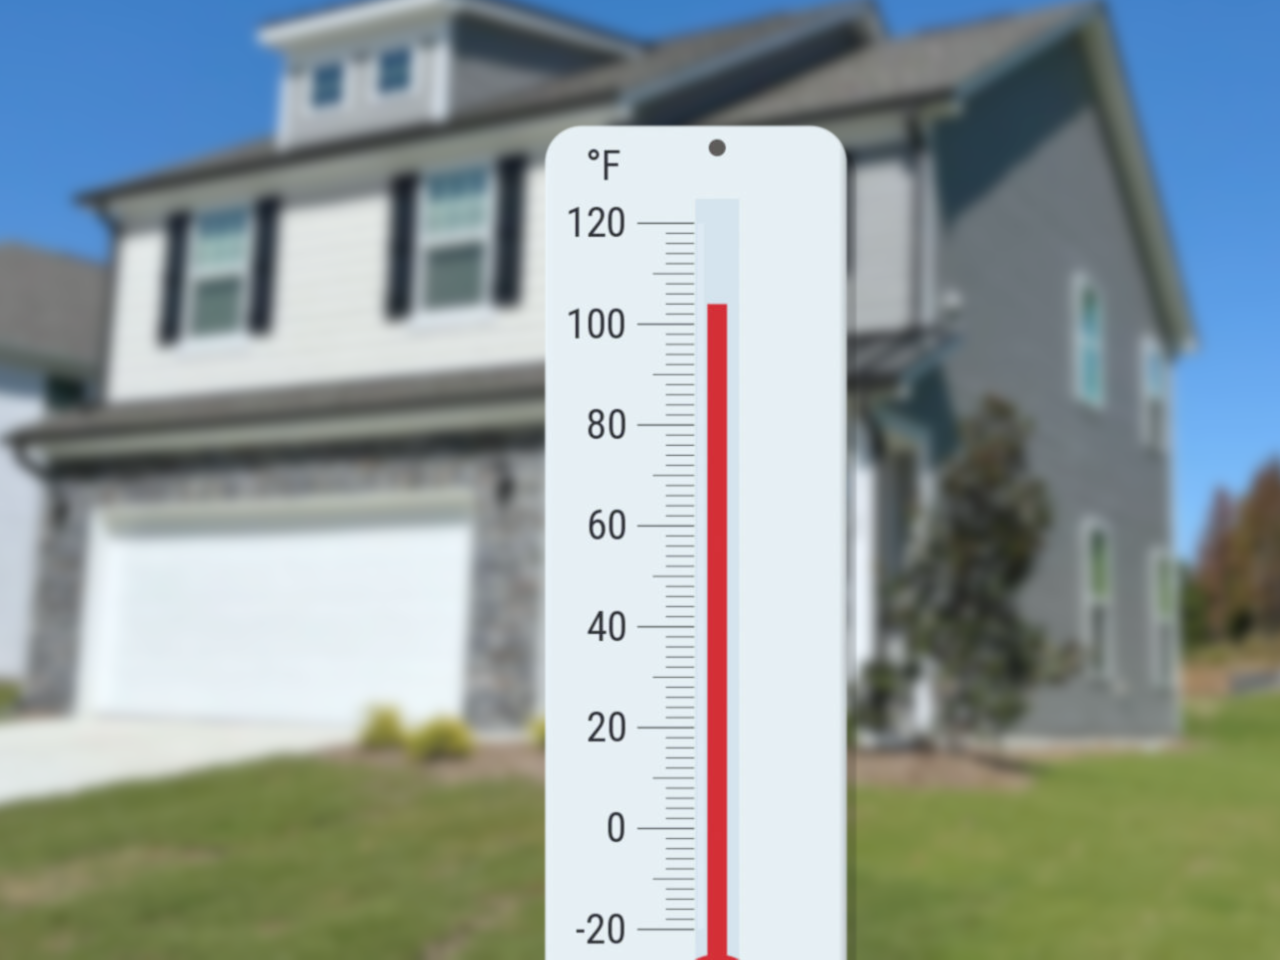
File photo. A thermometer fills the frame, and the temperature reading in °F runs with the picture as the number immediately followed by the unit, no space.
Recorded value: 104°F
